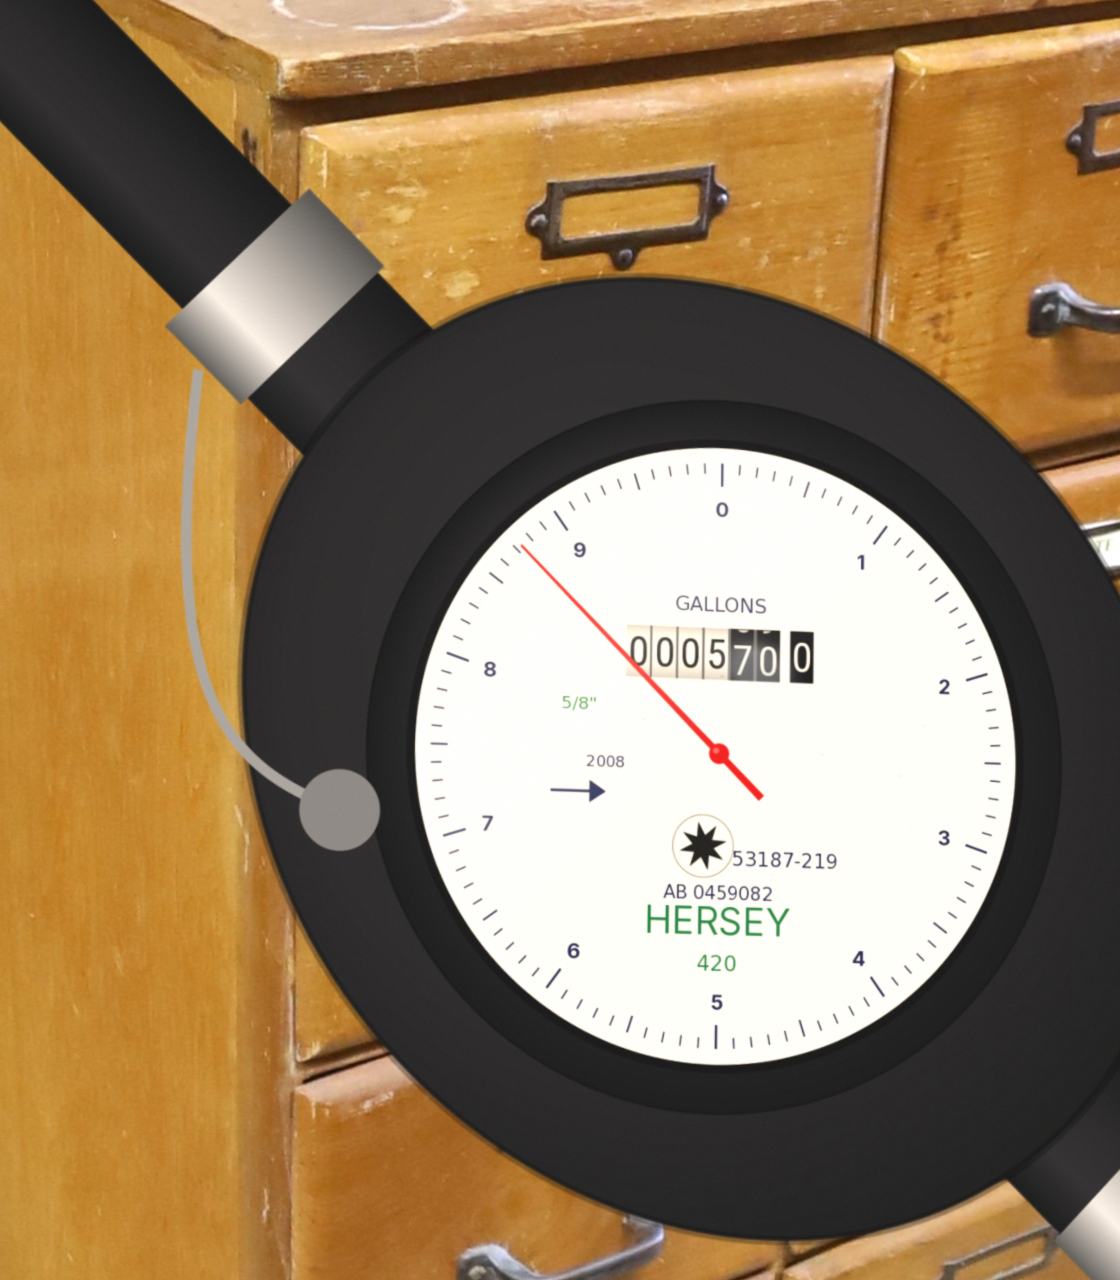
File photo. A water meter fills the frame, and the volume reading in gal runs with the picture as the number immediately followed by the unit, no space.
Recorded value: 5698.7gal
